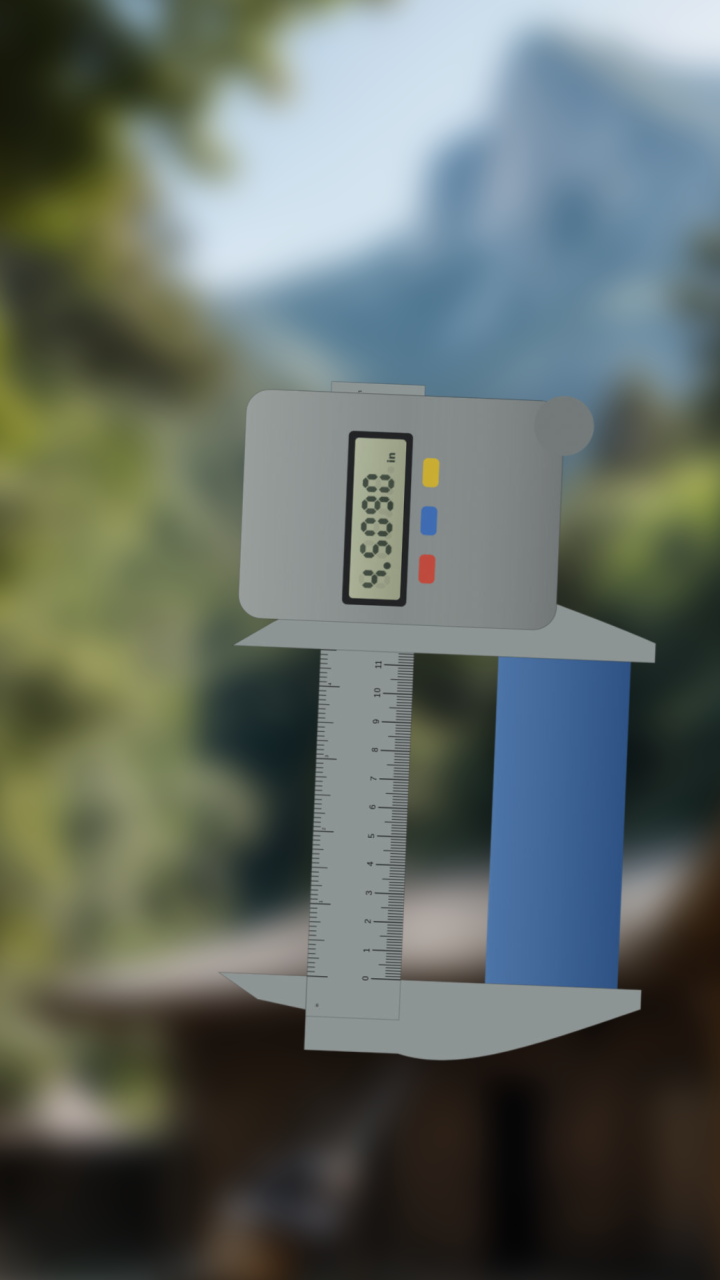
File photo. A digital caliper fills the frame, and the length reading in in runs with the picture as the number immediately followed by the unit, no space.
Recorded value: 4.5090in
